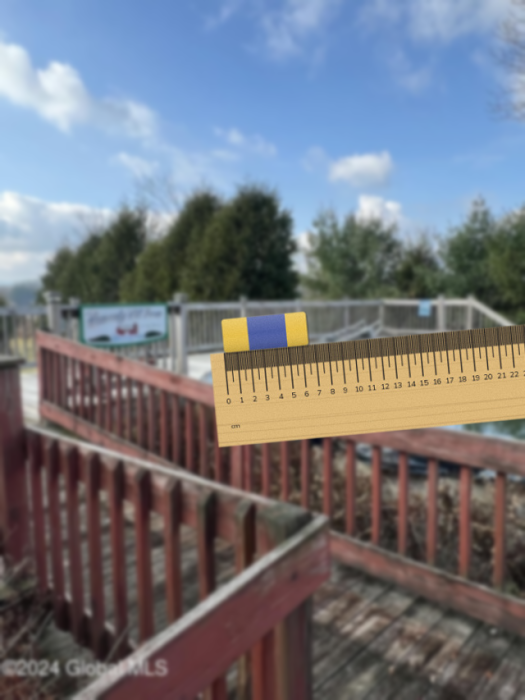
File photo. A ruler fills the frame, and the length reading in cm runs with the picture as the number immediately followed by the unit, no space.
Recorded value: 6.5cm
